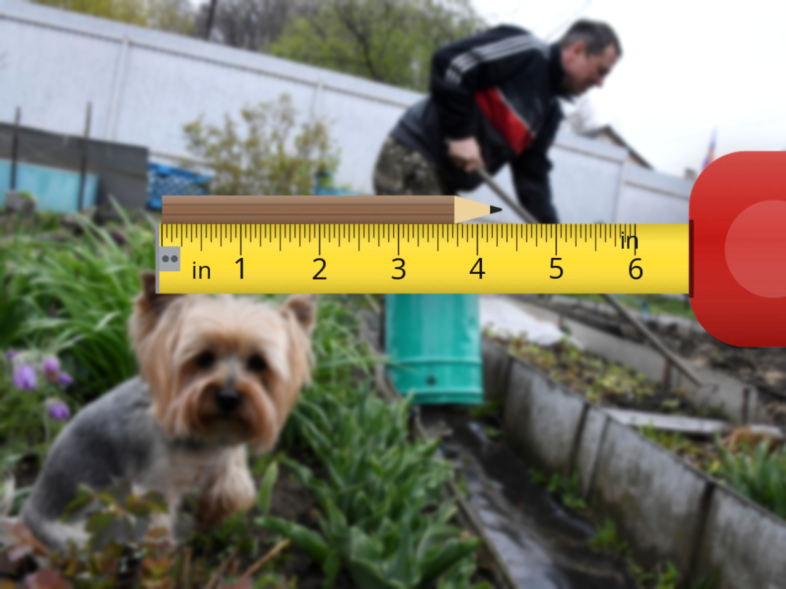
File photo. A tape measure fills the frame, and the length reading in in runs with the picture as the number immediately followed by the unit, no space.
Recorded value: 4.3125in
